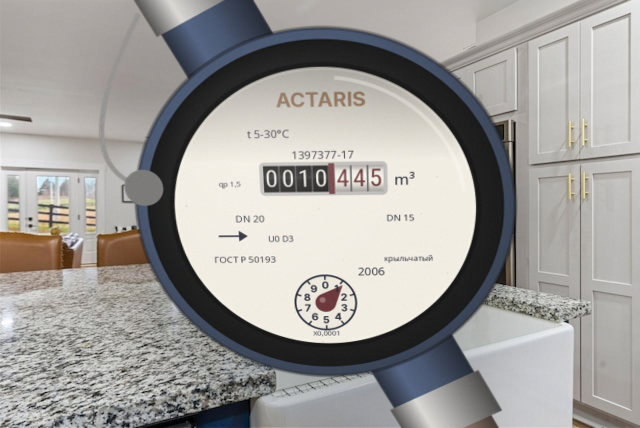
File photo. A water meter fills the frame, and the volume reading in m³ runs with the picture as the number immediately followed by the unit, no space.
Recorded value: 10.4451m³
